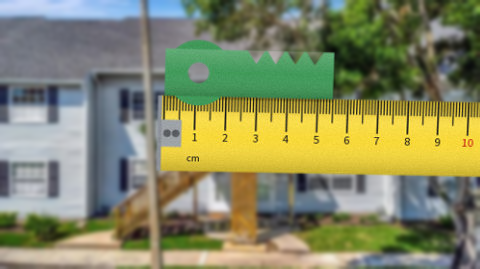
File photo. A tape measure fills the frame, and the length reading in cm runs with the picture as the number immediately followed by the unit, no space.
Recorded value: 5.5cm
